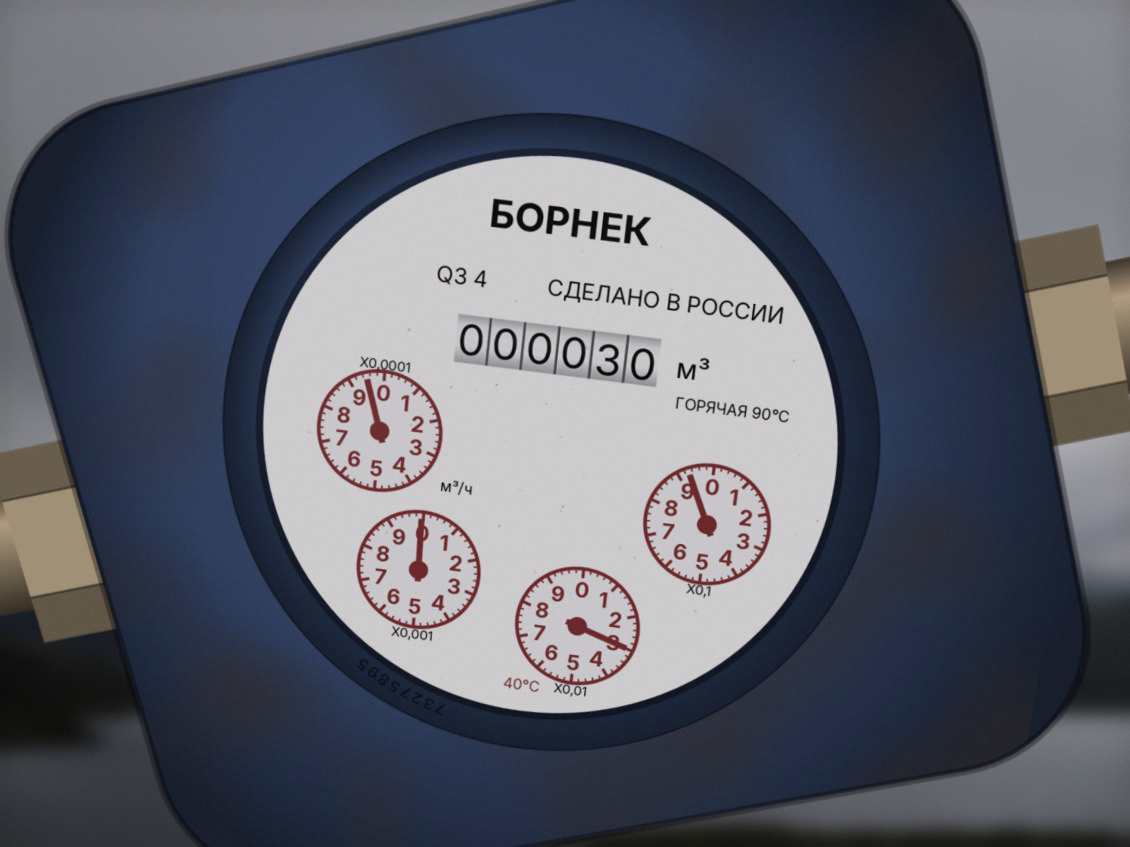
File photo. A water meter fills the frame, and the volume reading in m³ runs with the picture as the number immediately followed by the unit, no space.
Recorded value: 29.9299m³
